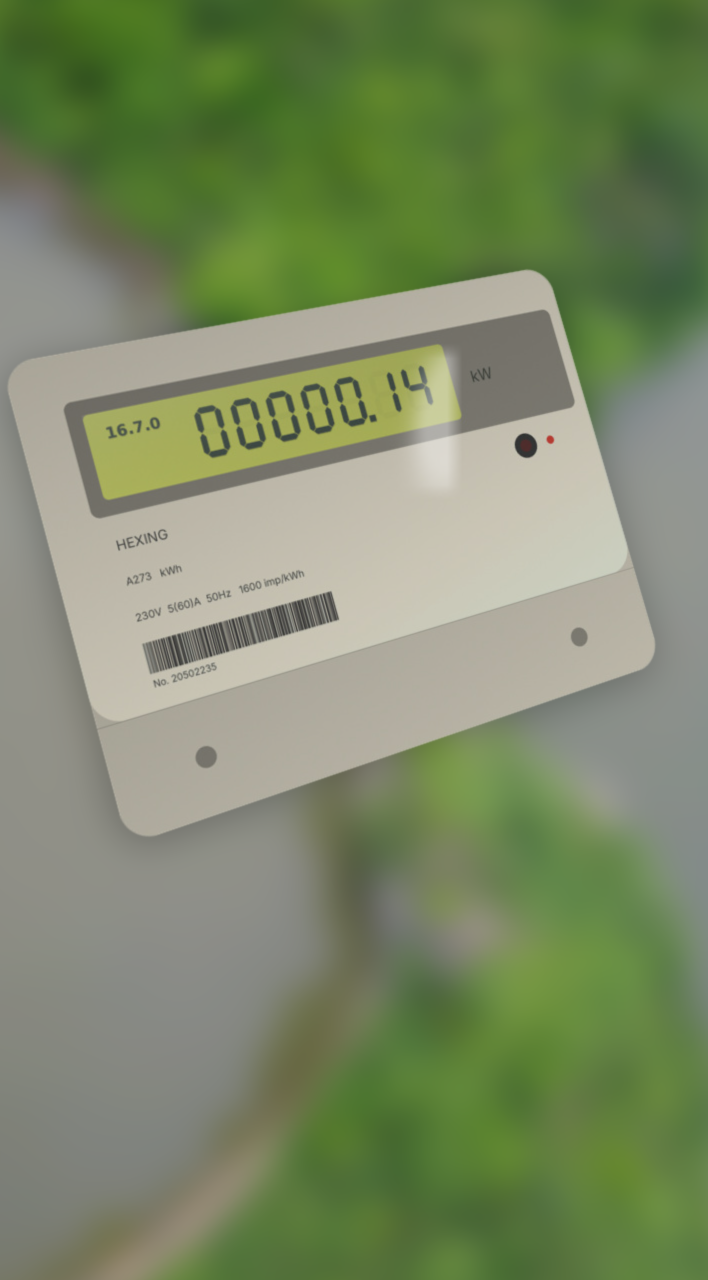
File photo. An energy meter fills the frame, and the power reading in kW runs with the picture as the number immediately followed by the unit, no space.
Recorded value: 0.14kW
